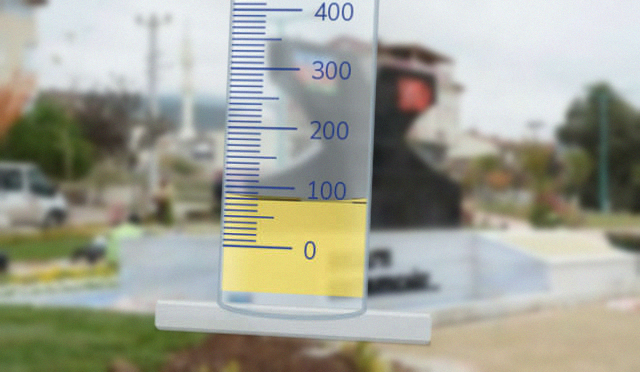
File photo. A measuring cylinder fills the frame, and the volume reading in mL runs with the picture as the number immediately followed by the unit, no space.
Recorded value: 80mL
